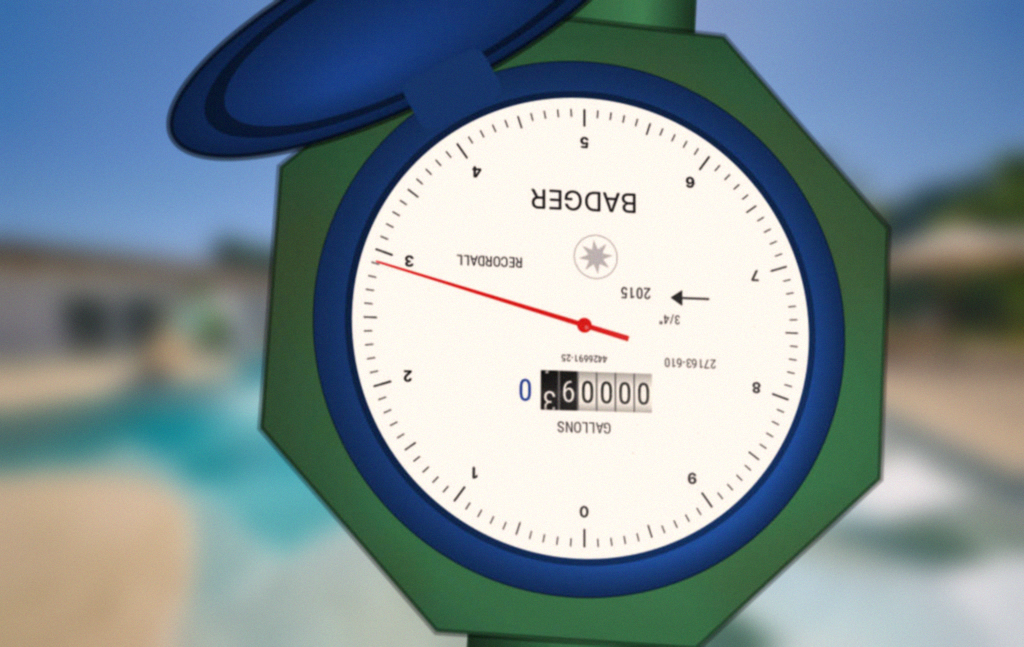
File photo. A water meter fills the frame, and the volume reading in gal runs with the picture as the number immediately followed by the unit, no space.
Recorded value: 932.9gal
